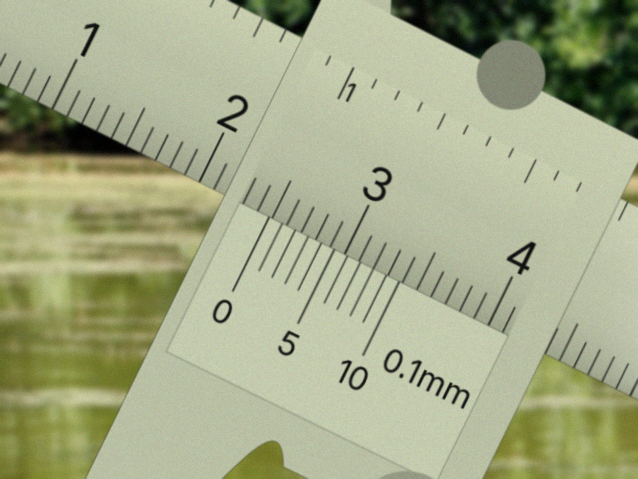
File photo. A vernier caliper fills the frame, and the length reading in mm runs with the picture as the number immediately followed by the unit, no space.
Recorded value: 24.8mm
